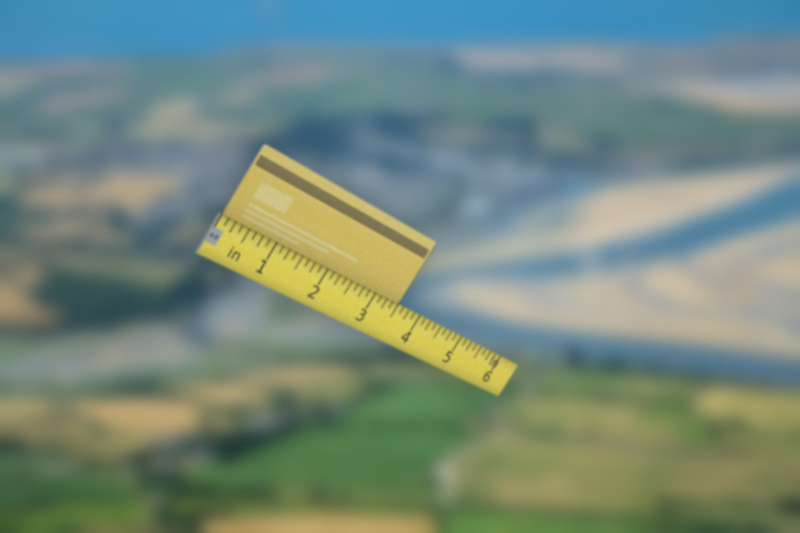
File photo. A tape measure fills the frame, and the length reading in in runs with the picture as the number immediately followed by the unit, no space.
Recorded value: 3.5in
